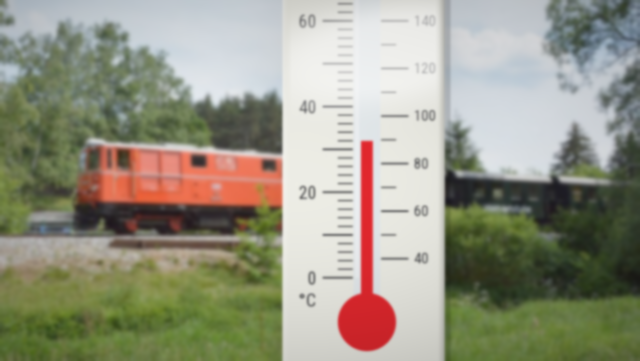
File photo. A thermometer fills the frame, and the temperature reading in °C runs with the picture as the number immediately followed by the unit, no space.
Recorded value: 32°C
